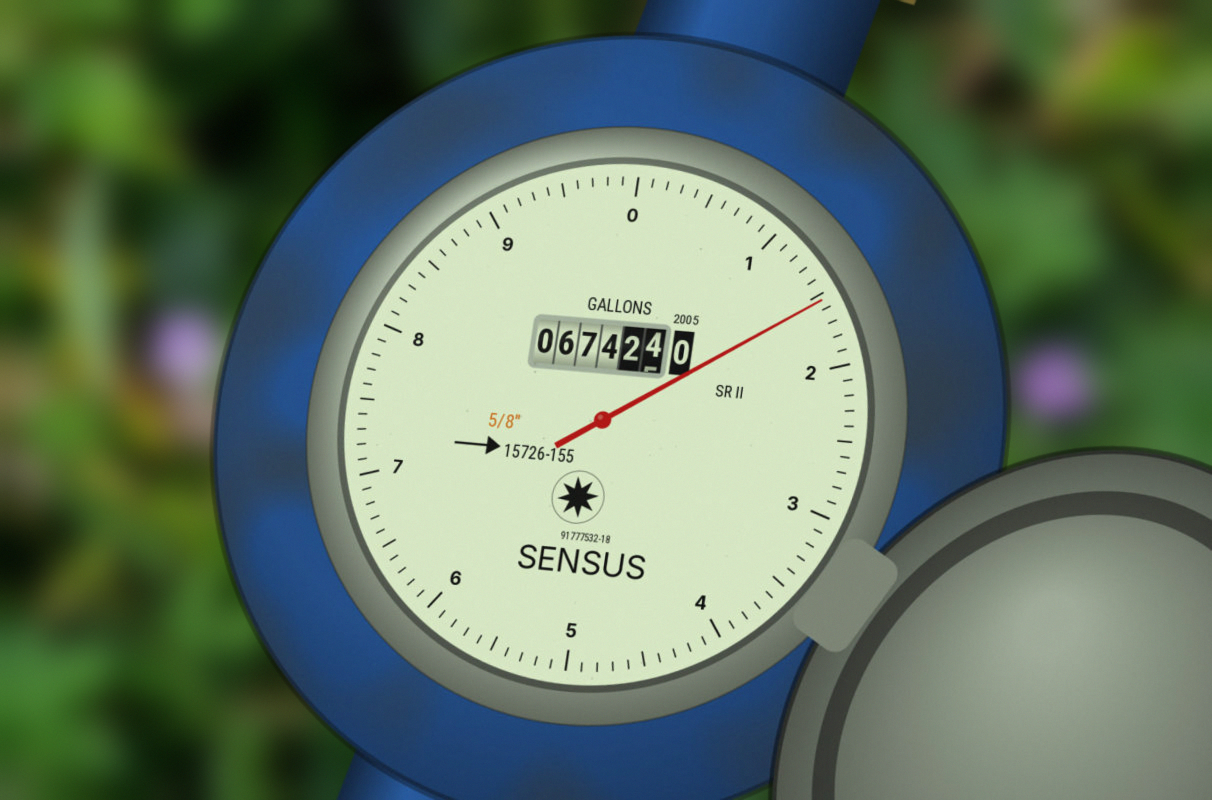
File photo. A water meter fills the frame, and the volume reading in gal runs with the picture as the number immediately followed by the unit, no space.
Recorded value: 674241.5gal
